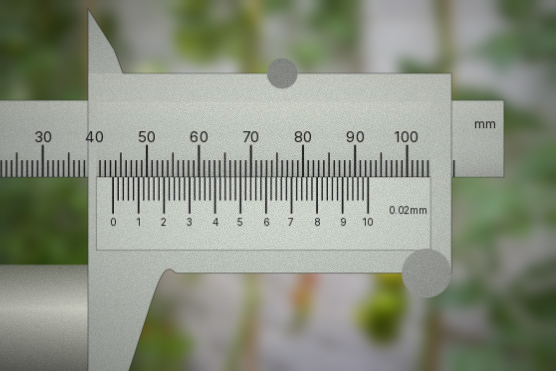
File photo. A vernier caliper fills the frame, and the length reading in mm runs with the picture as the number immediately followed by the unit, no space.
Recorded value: 43.5mm
